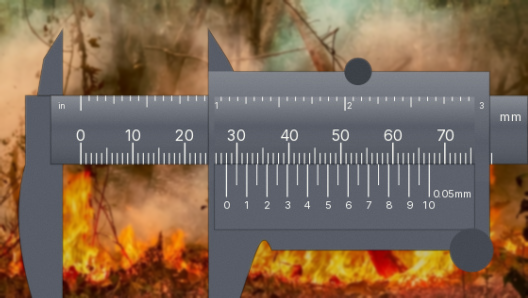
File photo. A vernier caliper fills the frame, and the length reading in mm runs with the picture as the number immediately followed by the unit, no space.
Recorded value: 28.0mm
